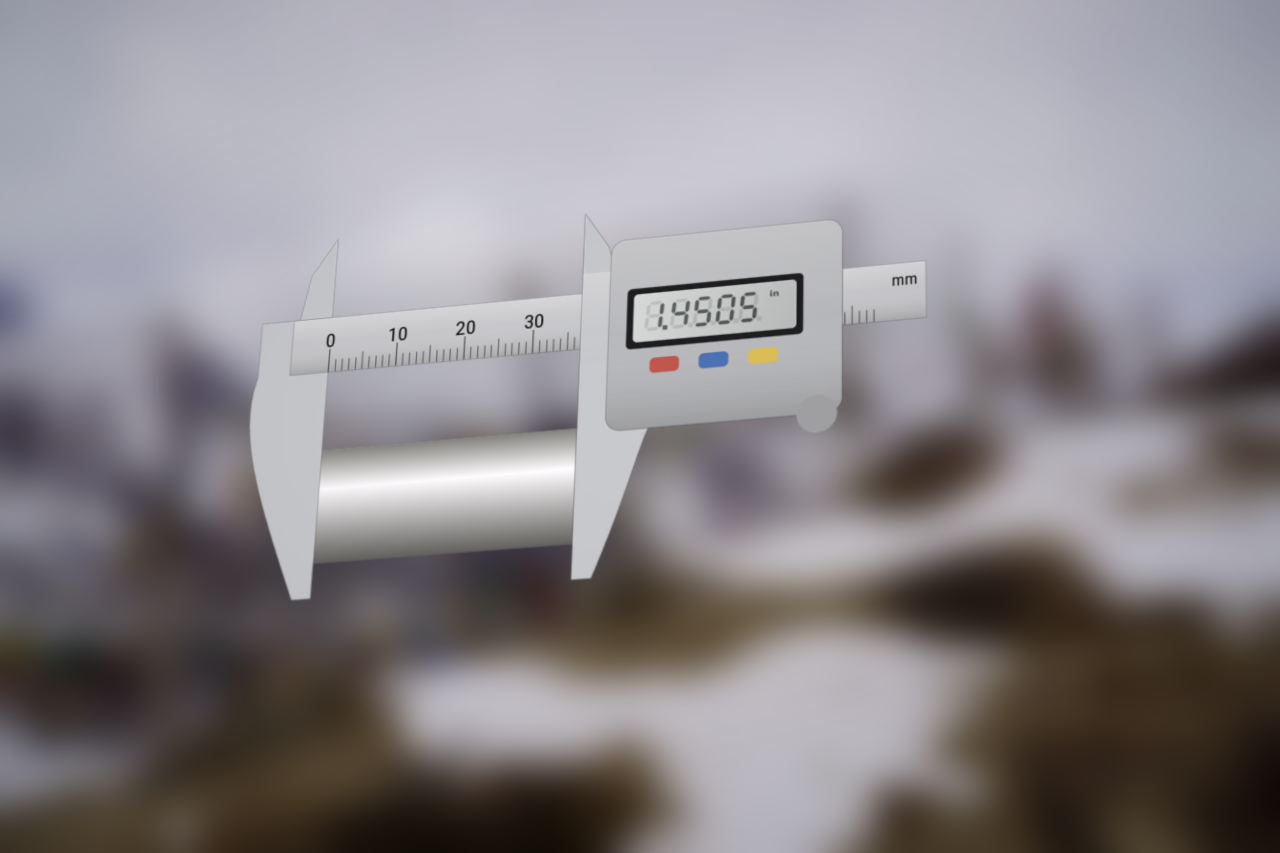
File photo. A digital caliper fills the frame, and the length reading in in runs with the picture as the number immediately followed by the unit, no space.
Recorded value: 1.4505in
